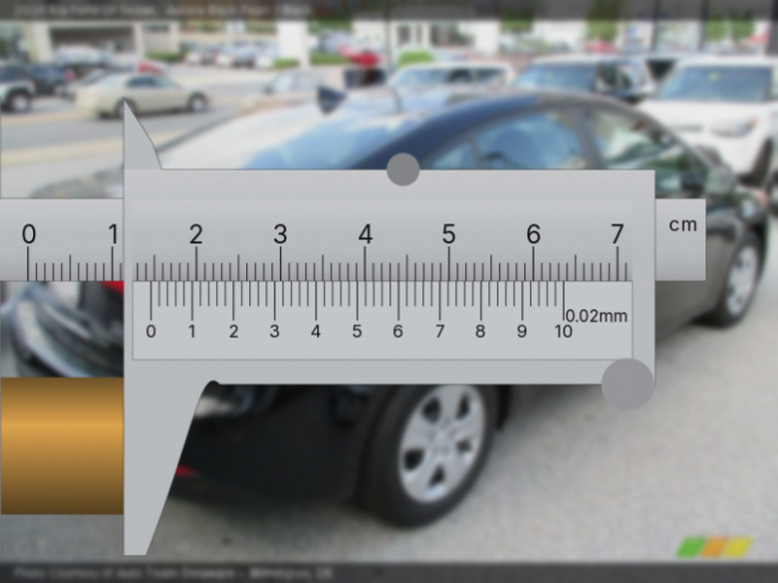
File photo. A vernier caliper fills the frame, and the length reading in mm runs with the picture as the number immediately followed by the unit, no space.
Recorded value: 14.6mm
